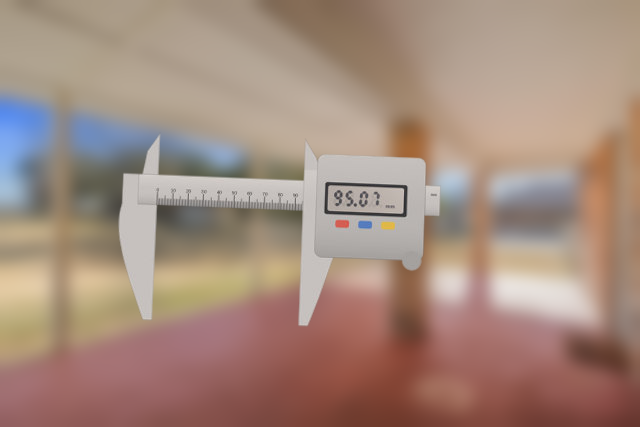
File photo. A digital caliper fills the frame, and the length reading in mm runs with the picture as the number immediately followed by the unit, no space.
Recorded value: 95.07mm
